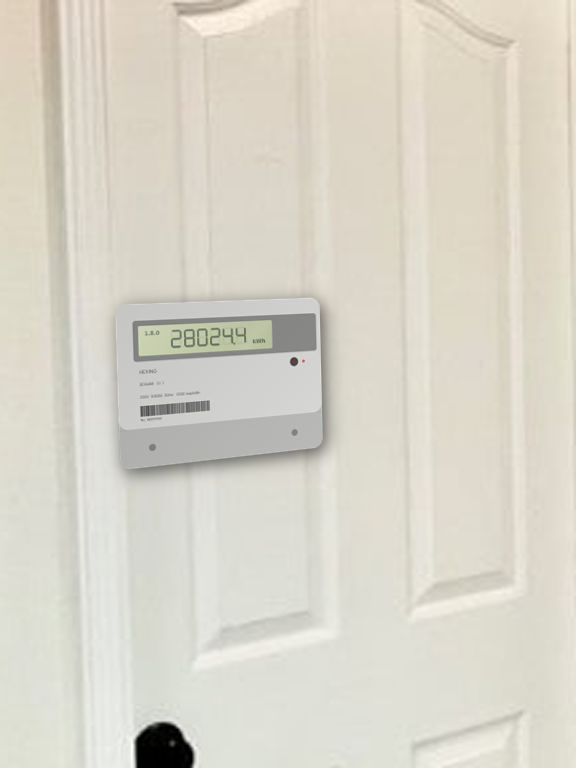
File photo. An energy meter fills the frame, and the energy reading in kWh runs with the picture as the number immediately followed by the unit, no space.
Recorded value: 28024.4kWh
